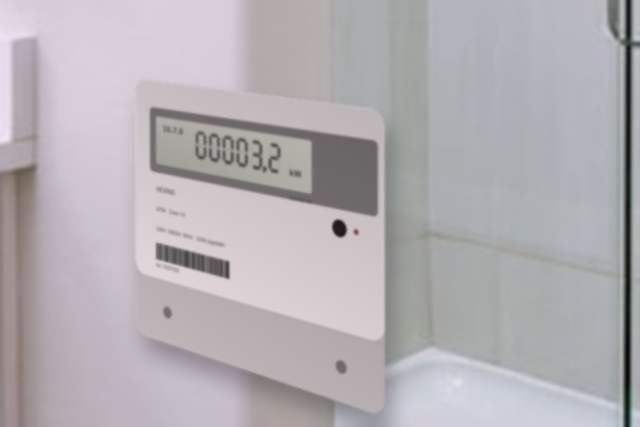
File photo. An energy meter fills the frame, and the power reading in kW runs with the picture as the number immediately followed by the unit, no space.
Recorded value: 3.2kW
